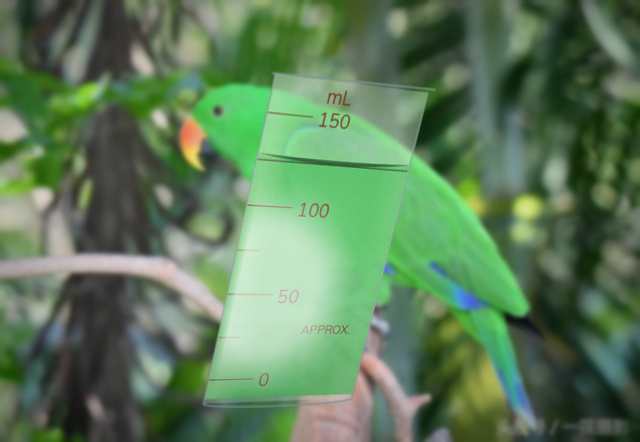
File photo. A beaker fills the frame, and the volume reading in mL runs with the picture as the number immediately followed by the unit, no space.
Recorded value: 125mL
